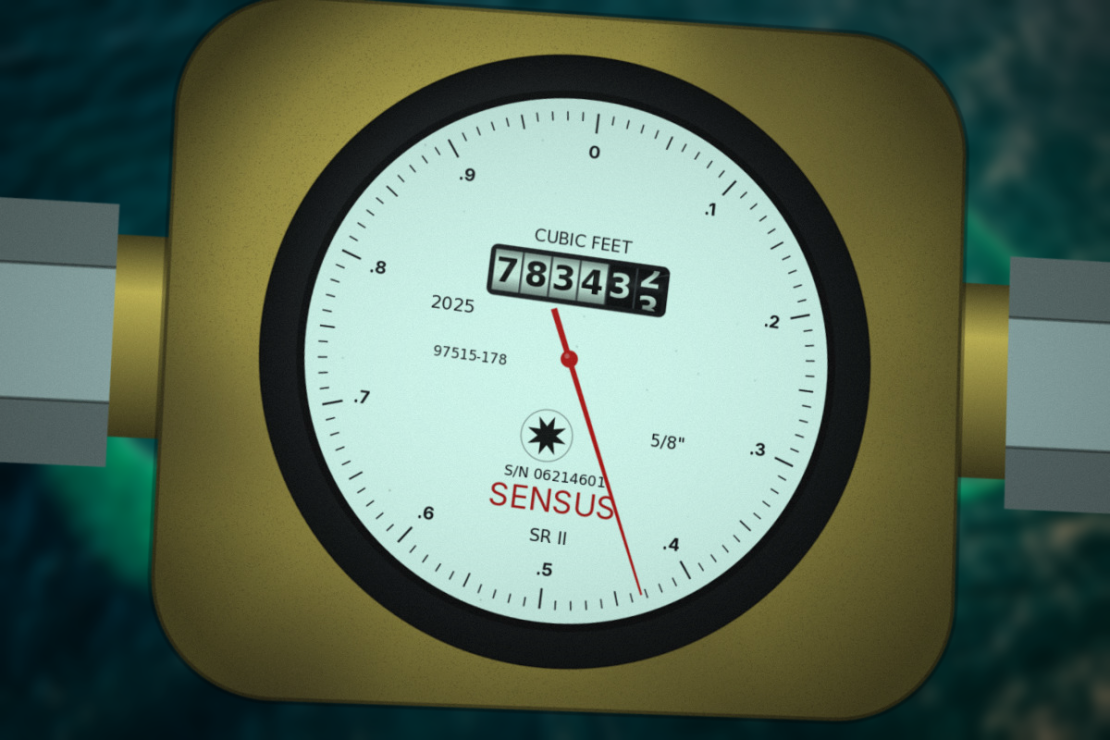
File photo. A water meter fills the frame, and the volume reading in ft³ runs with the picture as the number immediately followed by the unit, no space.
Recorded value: 783432.43ft³
